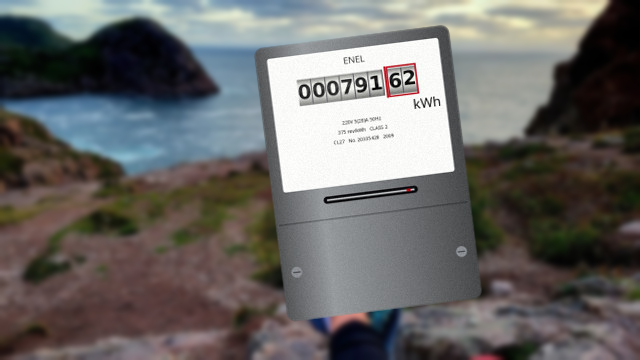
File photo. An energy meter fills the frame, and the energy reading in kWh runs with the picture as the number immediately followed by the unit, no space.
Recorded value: 791.62kWh
